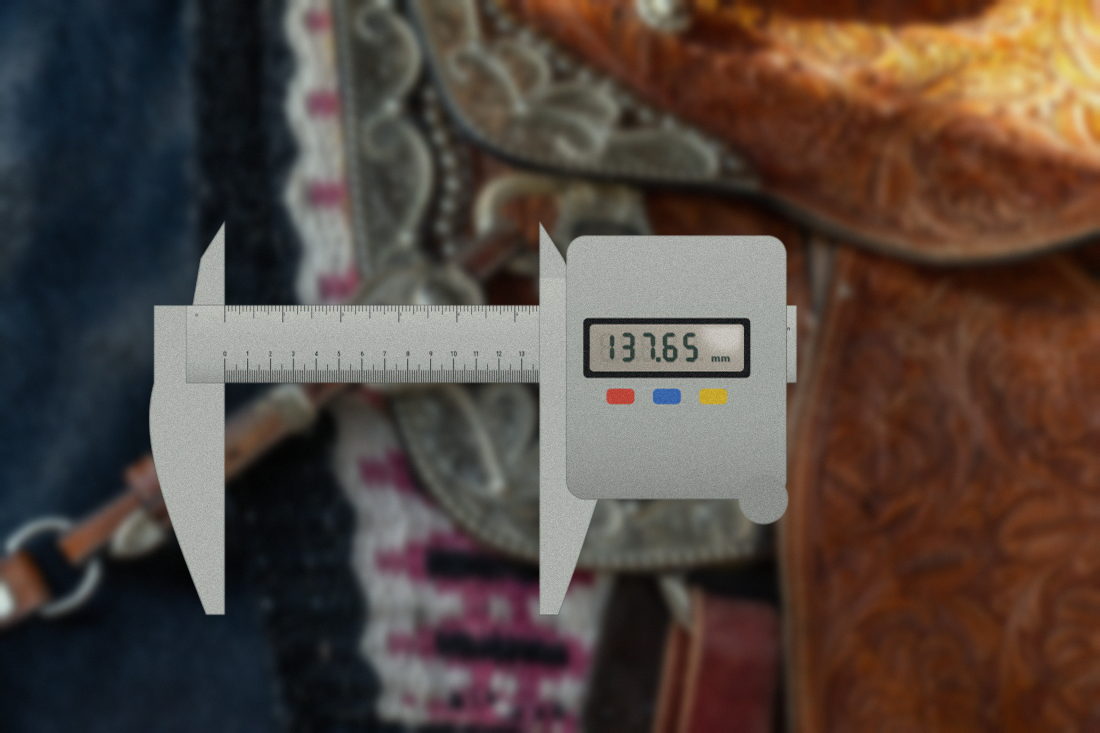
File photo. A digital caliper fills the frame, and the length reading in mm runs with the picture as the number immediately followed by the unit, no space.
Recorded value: 137.65mm
